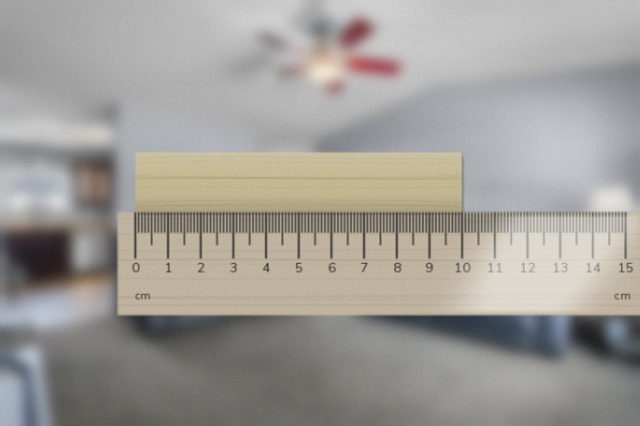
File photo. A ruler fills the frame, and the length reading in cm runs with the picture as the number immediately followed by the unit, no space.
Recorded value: 10cm
